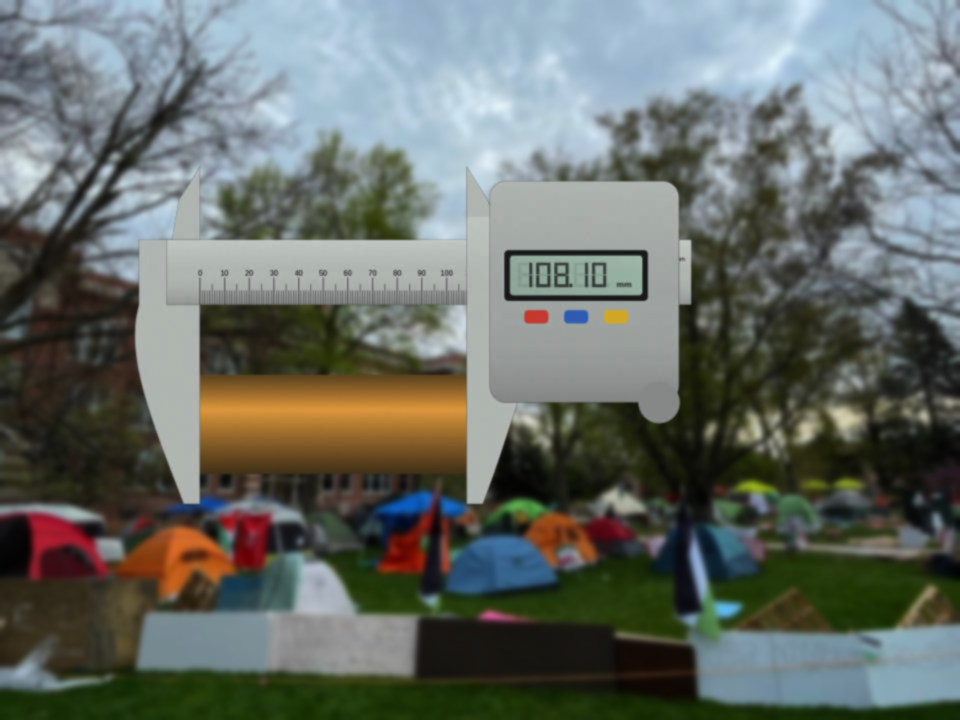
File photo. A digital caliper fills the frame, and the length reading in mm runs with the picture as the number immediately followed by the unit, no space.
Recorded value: 108.10mm
